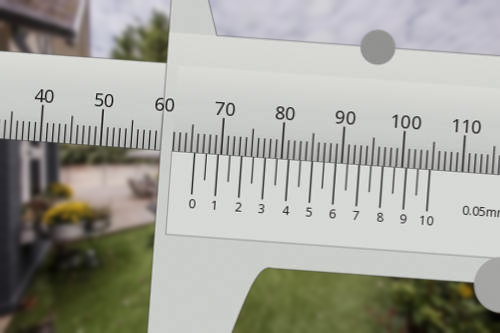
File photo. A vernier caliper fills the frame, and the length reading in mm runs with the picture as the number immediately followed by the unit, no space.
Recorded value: 65.6mm
